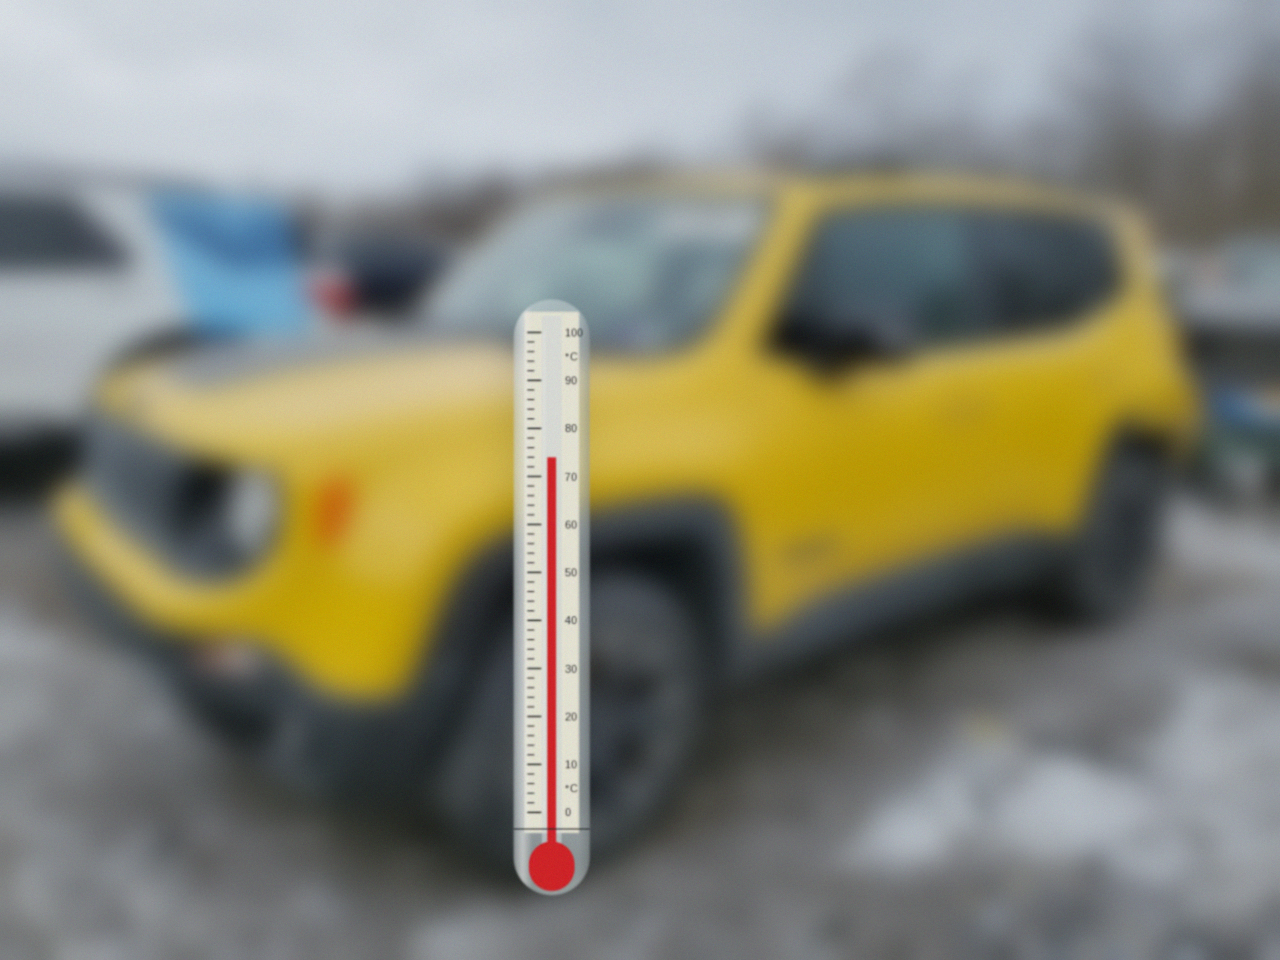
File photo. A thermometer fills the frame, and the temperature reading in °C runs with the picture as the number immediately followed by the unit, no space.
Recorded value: 74°C
